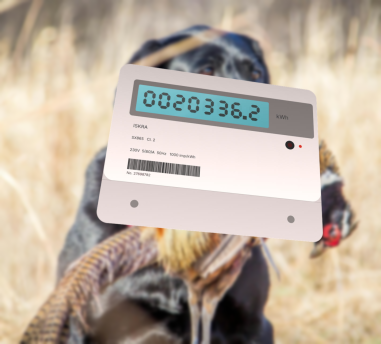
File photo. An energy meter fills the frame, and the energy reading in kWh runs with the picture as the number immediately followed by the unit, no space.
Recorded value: 20336.2kWh
